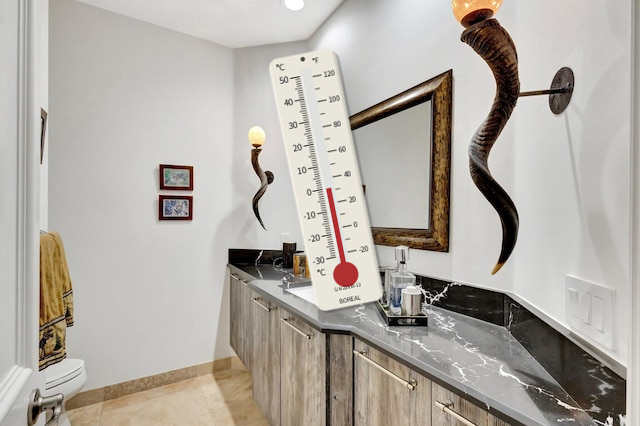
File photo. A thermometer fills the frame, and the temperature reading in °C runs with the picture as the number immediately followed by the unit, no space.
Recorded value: 0°C
